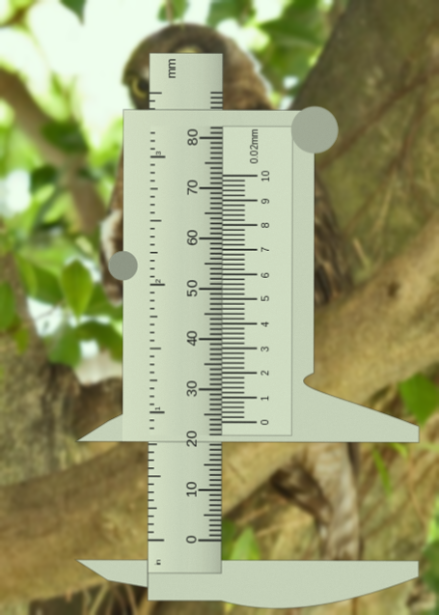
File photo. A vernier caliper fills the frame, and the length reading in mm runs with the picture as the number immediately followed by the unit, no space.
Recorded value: 23.5mm
